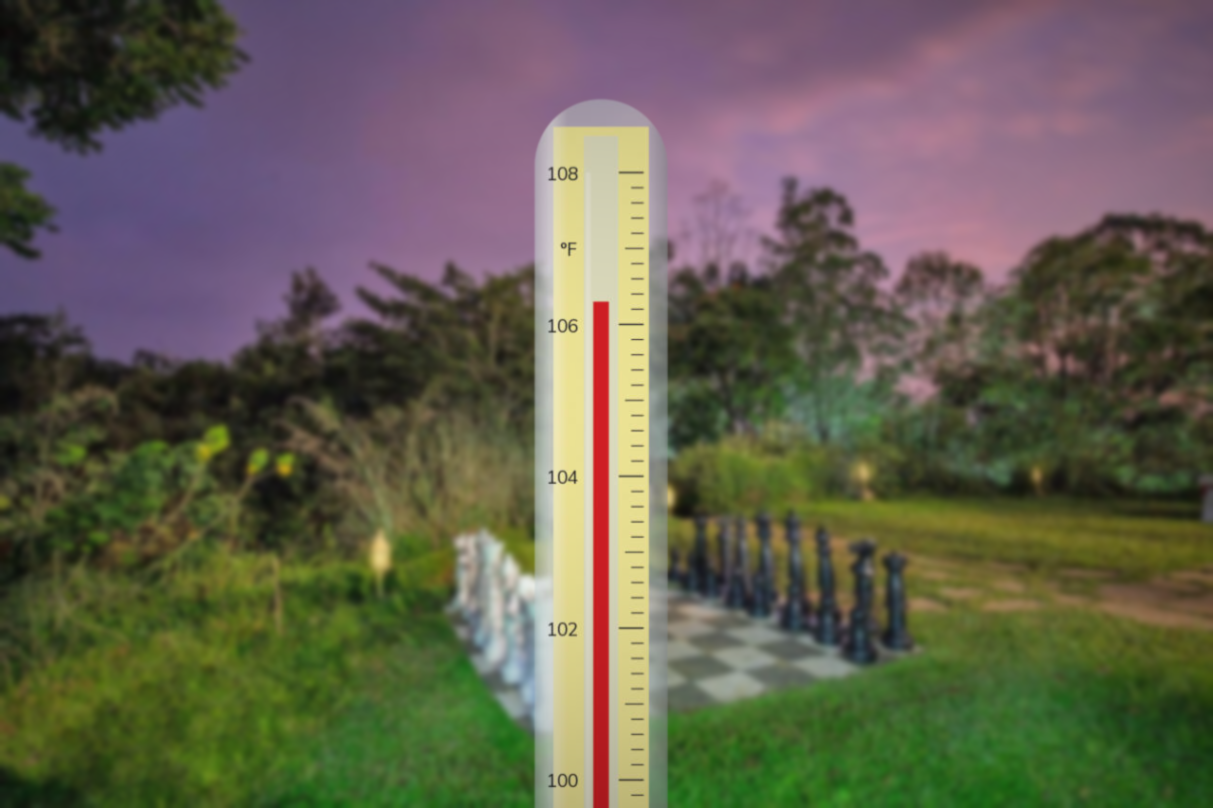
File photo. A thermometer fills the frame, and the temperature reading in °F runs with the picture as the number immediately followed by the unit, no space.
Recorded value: 106.3°F
